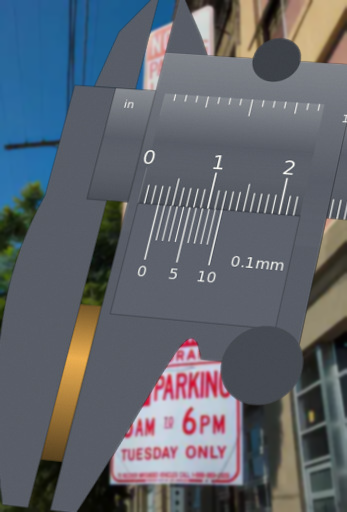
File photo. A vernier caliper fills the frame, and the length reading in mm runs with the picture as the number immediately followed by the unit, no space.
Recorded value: 3.0mm
